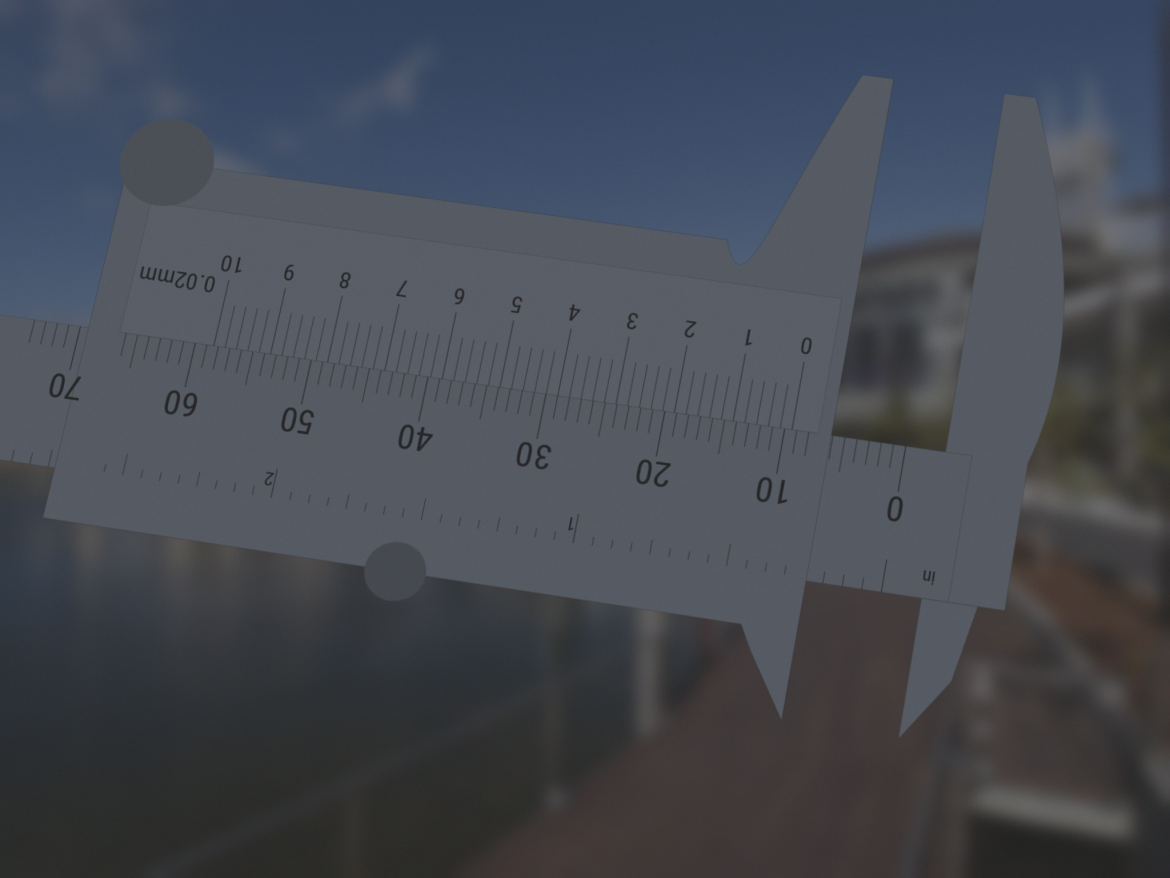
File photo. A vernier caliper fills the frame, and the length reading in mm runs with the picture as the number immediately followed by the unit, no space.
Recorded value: 9.4mm
